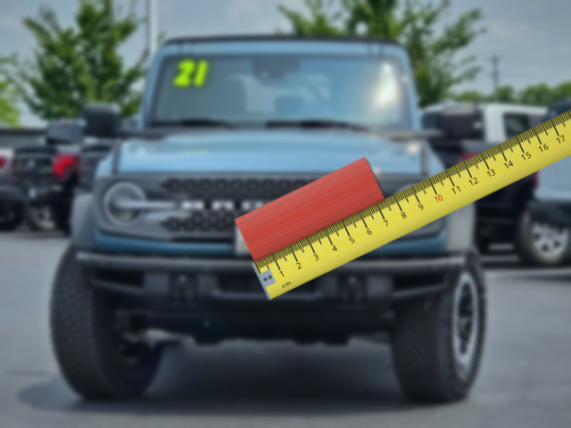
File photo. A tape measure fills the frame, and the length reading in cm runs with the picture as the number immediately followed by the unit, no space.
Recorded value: 7.5cm
